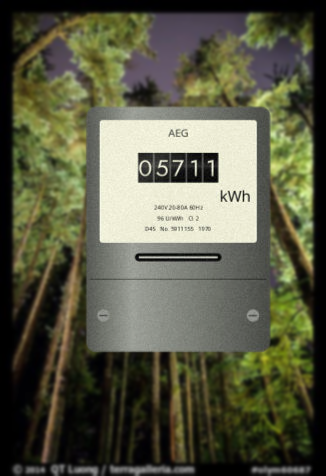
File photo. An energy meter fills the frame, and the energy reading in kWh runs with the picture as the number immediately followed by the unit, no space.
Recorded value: 5711kWh
